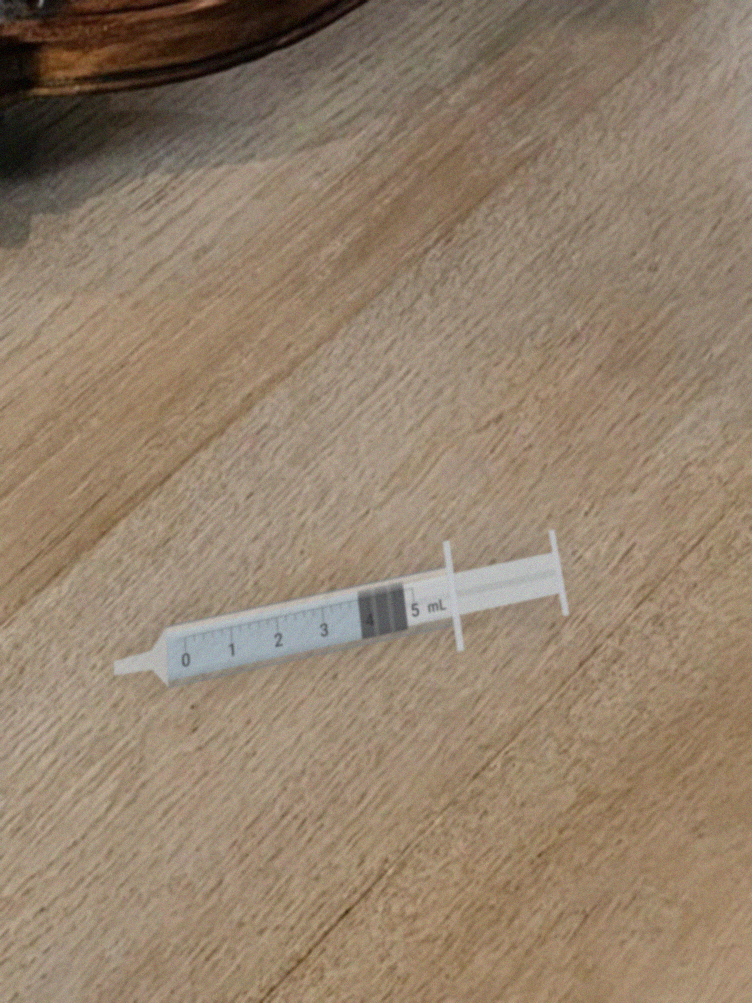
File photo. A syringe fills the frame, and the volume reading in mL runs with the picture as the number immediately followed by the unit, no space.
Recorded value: 3.8mL
